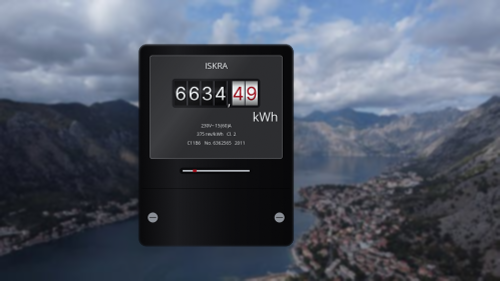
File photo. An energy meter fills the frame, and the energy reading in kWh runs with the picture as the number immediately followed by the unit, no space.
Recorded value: 6634.49kWh
